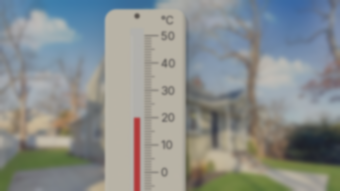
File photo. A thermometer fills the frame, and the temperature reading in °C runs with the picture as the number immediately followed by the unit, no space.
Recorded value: 20°C
